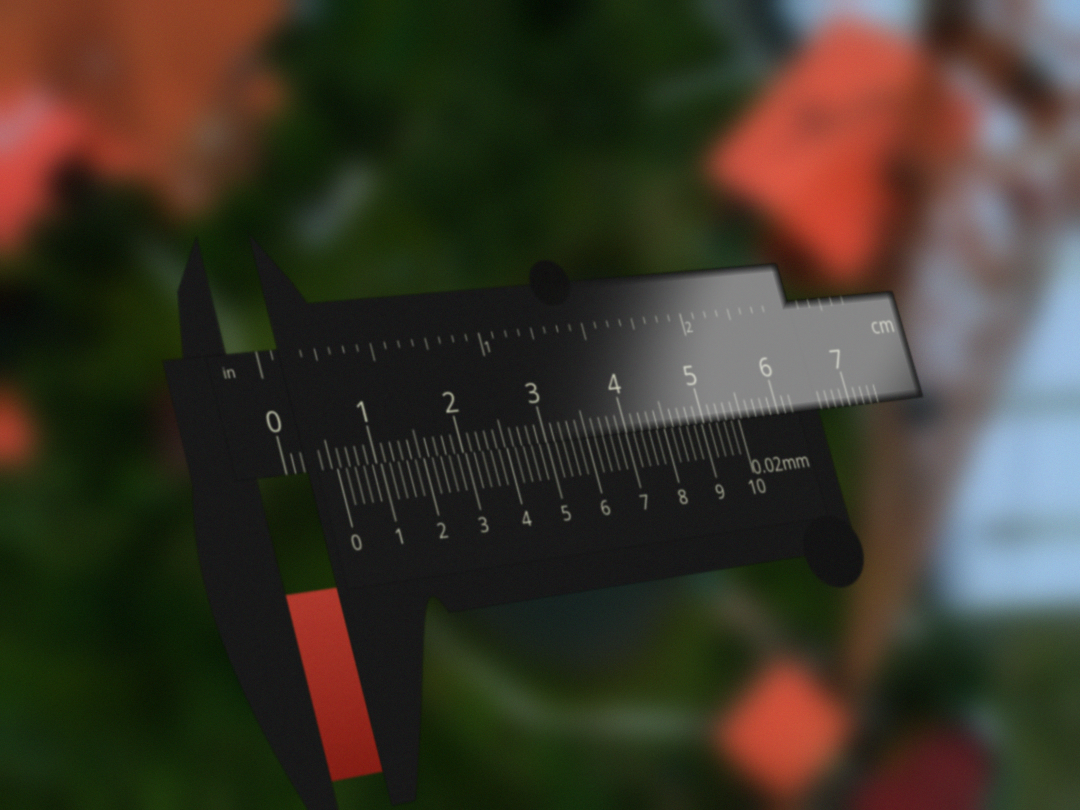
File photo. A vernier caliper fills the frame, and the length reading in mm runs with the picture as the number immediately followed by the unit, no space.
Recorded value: 5.6mm
